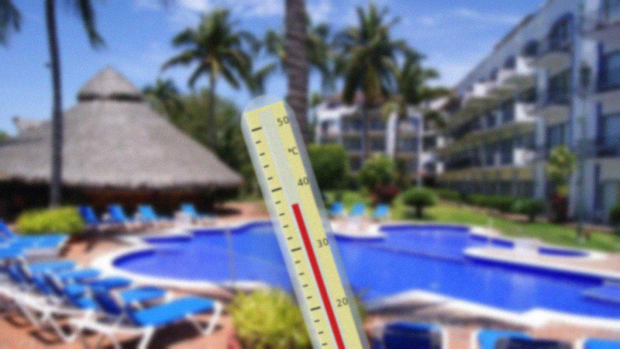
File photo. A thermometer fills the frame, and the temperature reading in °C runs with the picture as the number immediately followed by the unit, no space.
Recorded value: 37°C
